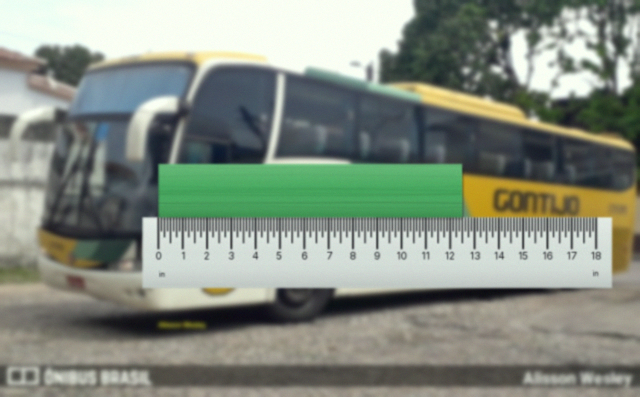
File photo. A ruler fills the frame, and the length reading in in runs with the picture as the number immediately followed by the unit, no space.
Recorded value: 12.5in
